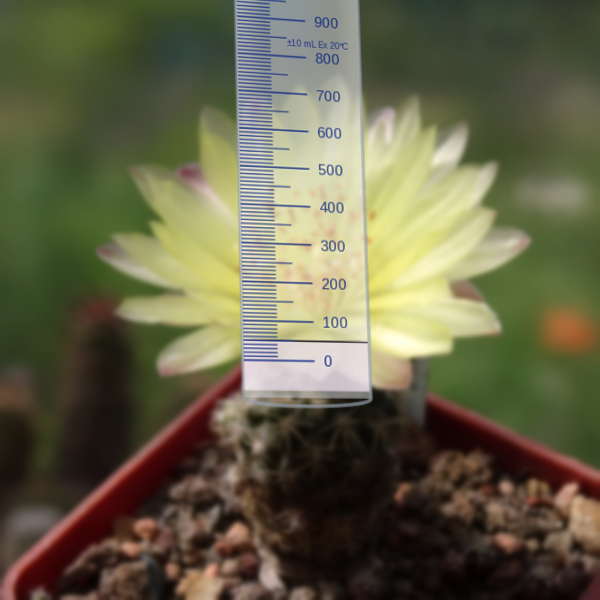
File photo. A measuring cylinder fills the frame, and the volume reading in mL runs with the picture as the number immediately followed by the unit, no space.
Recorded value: 50mL
